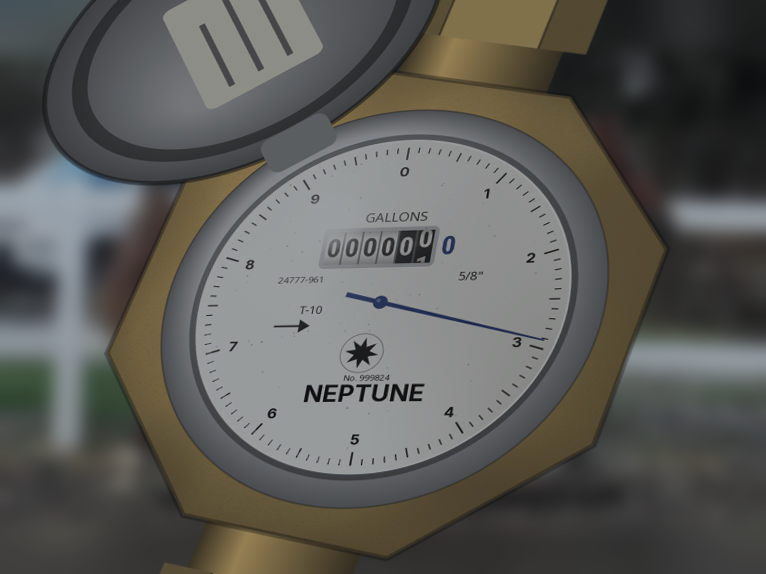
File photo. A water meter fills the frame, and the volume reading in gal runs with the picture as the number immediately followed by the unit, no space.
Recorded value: 2.9gal
